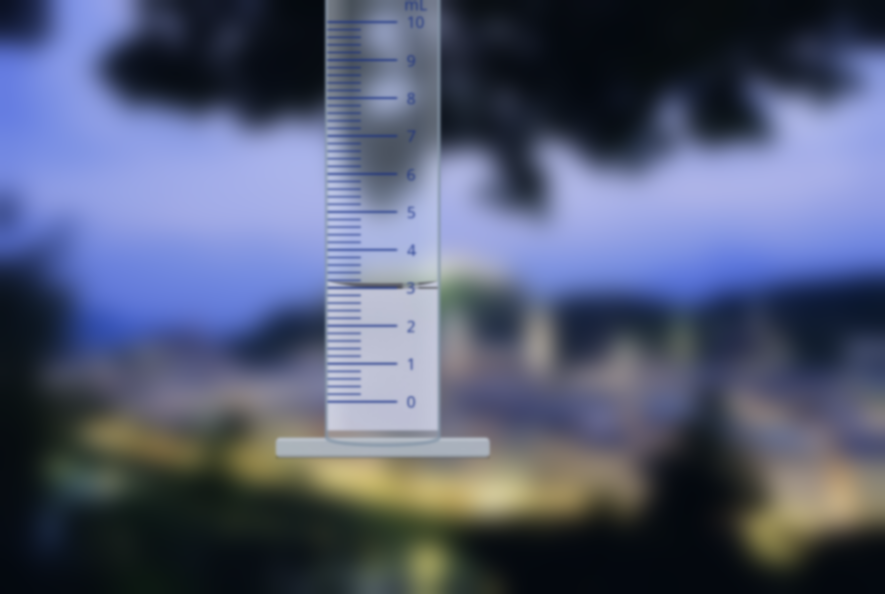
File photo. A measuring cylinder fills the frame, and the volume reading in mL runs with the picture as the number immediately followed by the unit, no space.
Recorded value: 3mL
